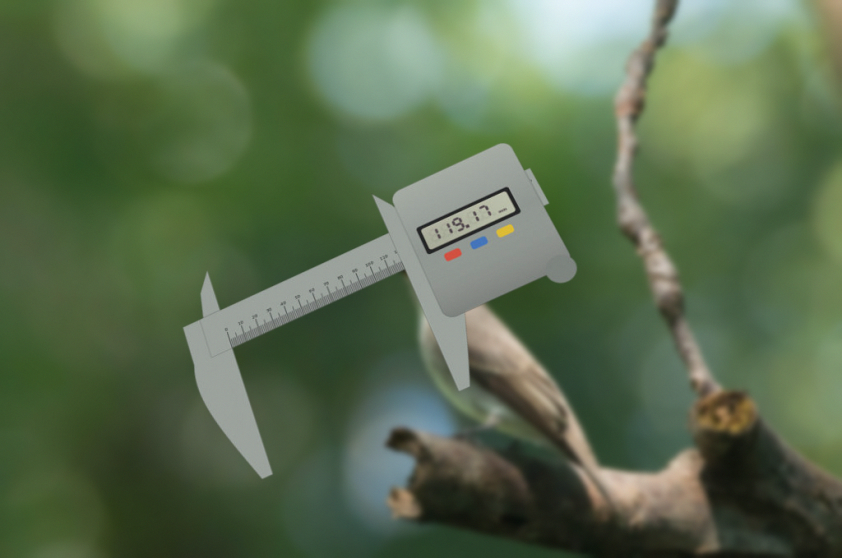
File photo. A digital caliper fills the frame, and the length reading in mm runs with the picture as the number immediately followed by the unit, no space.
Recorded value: 119.17mm
